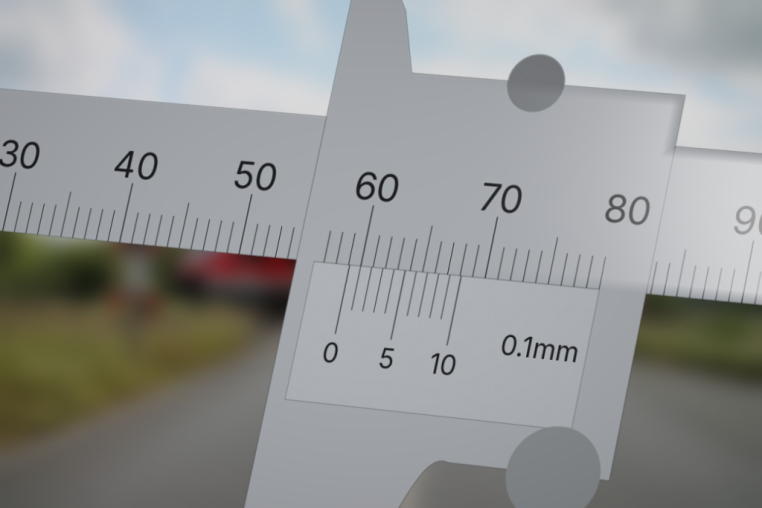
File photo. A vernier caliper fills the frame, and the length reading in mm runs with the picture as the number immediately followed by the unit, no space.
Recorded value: 59.1mm
